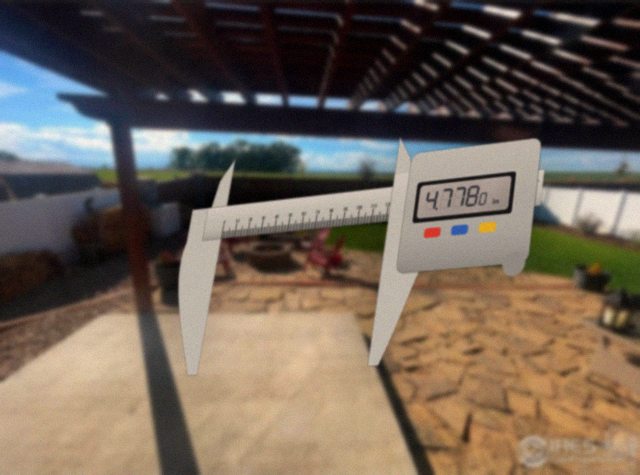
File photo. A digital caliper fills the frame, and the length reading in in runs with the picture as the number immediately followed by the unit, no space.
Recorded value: 4.7780in
